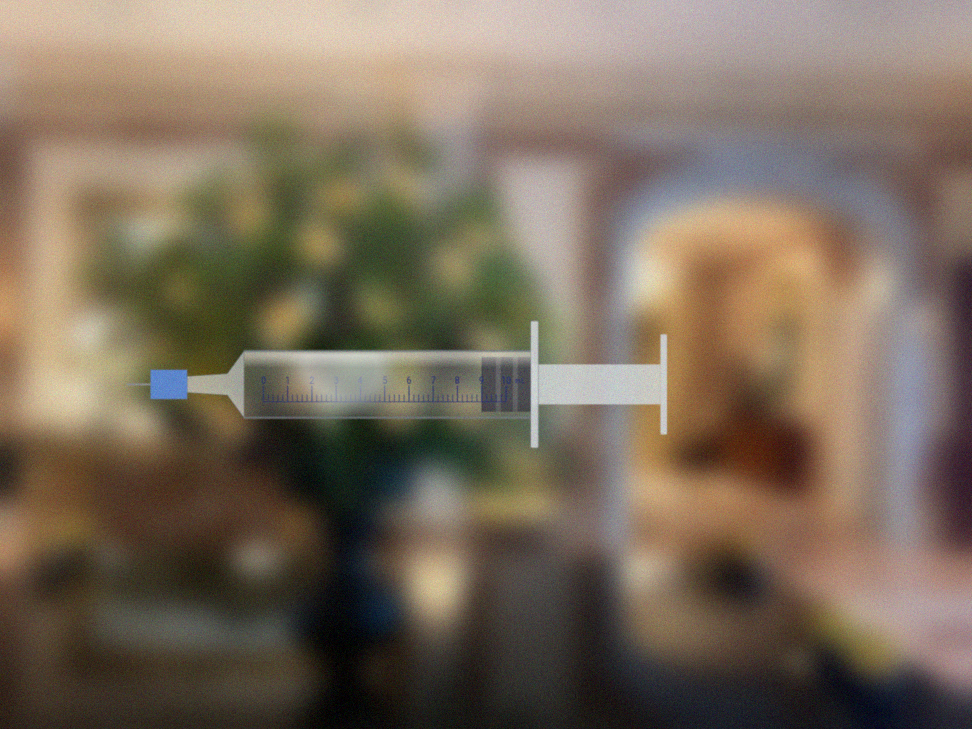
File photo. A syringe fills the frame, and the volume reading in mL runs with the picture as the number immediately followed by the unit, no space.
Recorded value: 9mL
